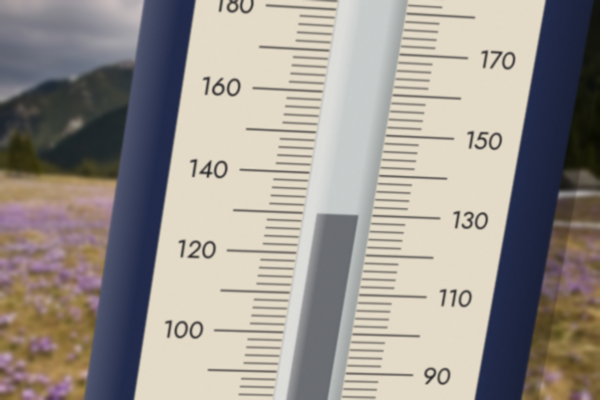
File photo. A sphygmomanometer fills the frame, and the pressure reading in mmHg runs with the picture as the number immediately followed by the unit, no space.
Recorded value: 130mmHg
